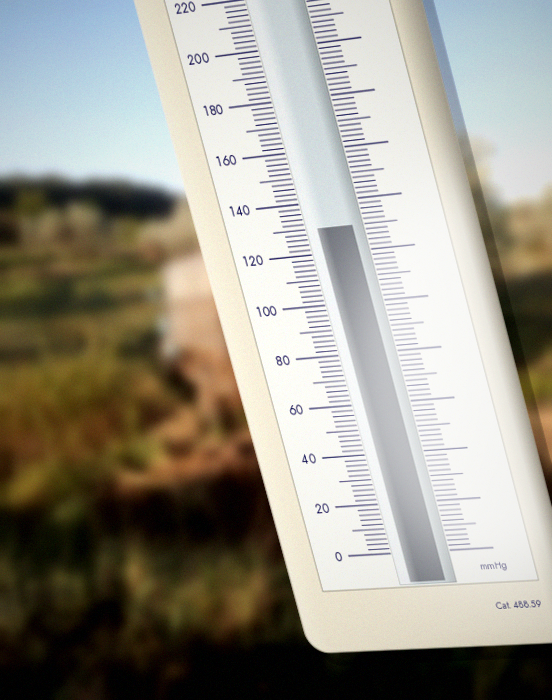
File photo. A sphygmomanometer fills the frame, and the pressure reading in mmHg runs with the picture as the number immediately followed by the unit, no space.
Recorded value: 130mmHg
